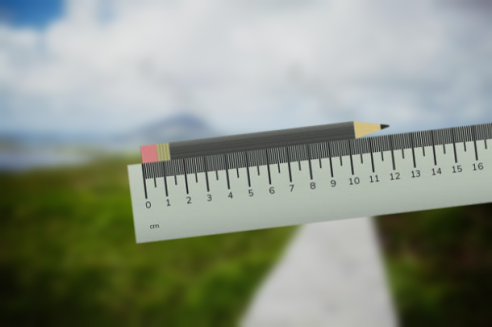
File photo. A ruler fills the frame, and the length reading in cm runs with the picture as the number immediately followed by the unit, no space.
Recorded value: 12cm
